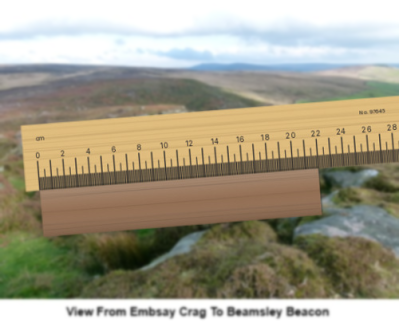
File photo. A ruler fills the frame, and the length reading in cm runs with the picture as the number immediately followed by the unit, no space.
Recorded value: 22cm
